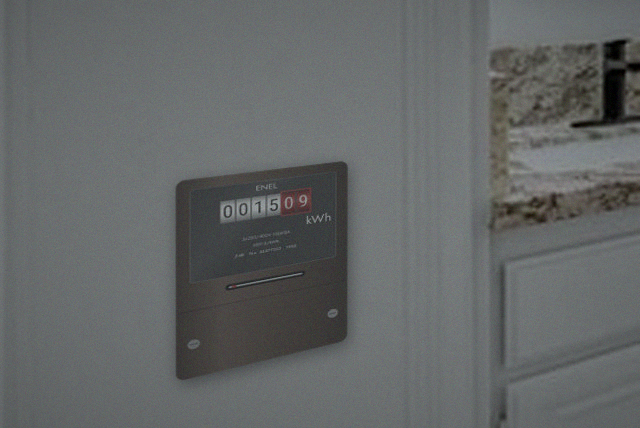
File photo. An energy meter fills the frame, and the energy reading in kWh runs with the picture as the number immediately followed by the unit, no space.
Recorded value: 15.09kWh
